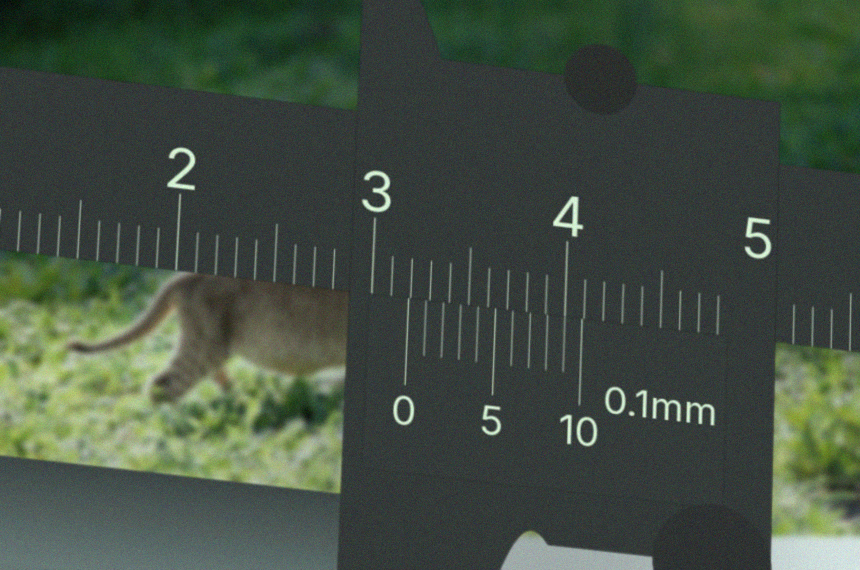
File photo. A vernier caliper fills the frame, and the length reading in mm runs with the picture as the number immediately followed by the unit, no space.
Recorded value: 31.9mm
